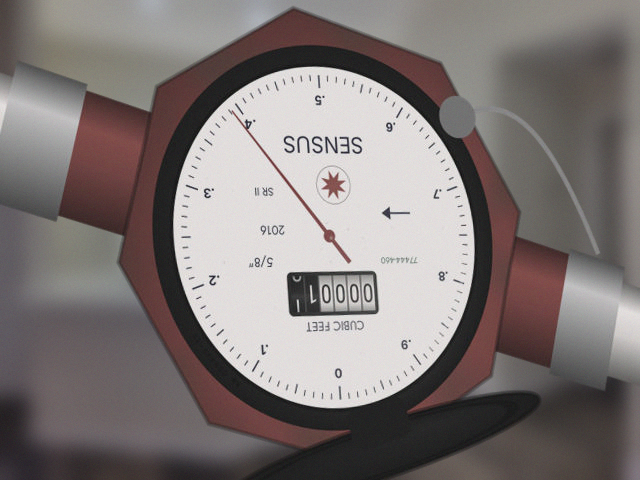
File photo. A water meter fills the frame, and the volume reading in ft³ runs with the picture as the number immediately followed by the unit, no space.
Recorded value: 11.39ft³
